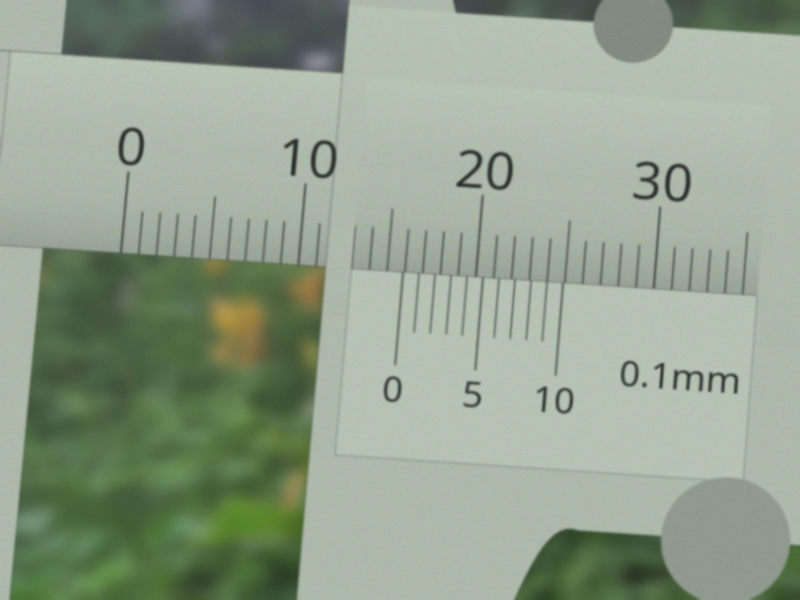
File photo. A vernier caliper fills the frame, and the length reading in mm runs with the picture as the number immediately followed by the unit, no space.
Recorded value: 15.9mm
